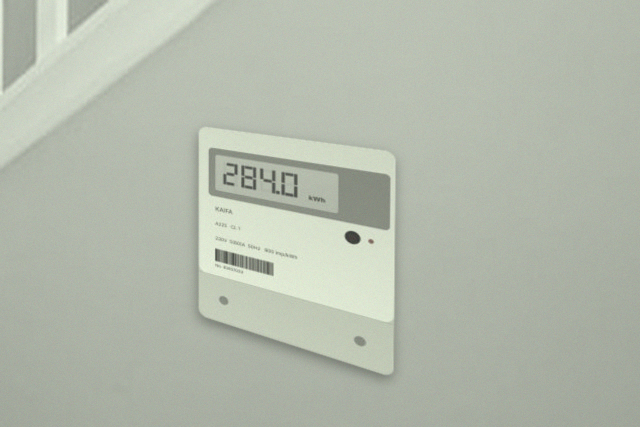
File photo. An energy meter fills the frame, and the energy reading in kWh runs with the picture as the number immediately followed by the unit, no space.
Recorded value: 284.0kWh
